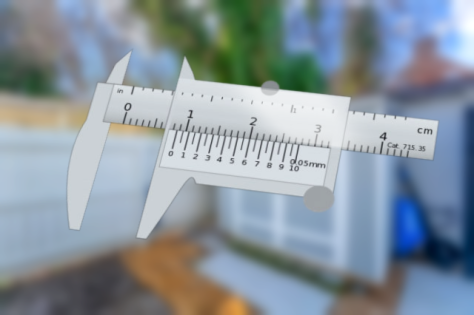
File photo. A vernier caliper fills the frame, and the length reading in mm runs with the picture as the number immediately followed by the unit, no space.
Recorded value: 8.6mm
